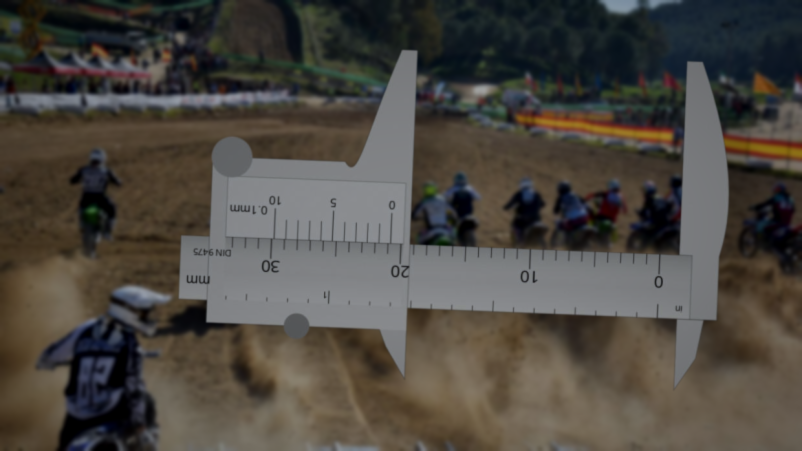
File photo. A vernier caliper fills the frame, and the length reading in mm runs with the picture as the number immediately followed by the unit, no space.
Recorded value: 20.8mm
